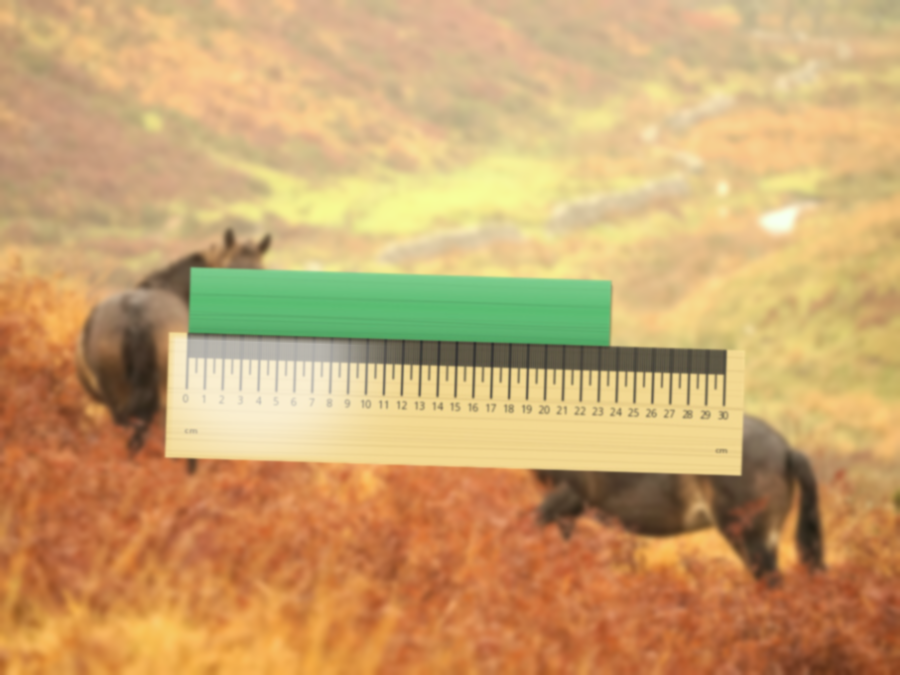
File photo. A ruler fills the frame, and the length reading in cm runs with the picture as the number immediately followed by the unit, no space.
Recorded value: 23.5cm
